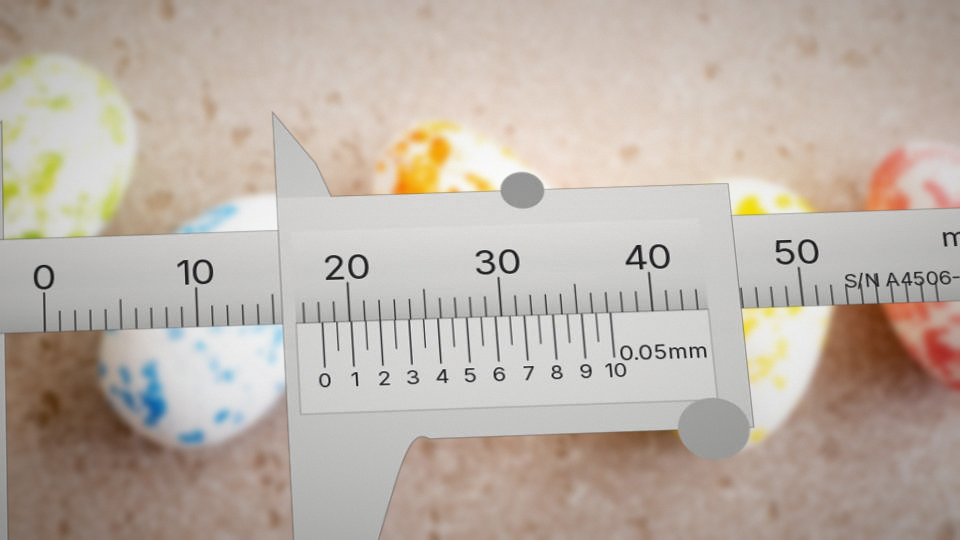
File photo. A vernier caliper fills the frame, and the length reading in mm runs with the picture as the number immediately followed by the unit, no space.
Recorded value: 18.2mm
